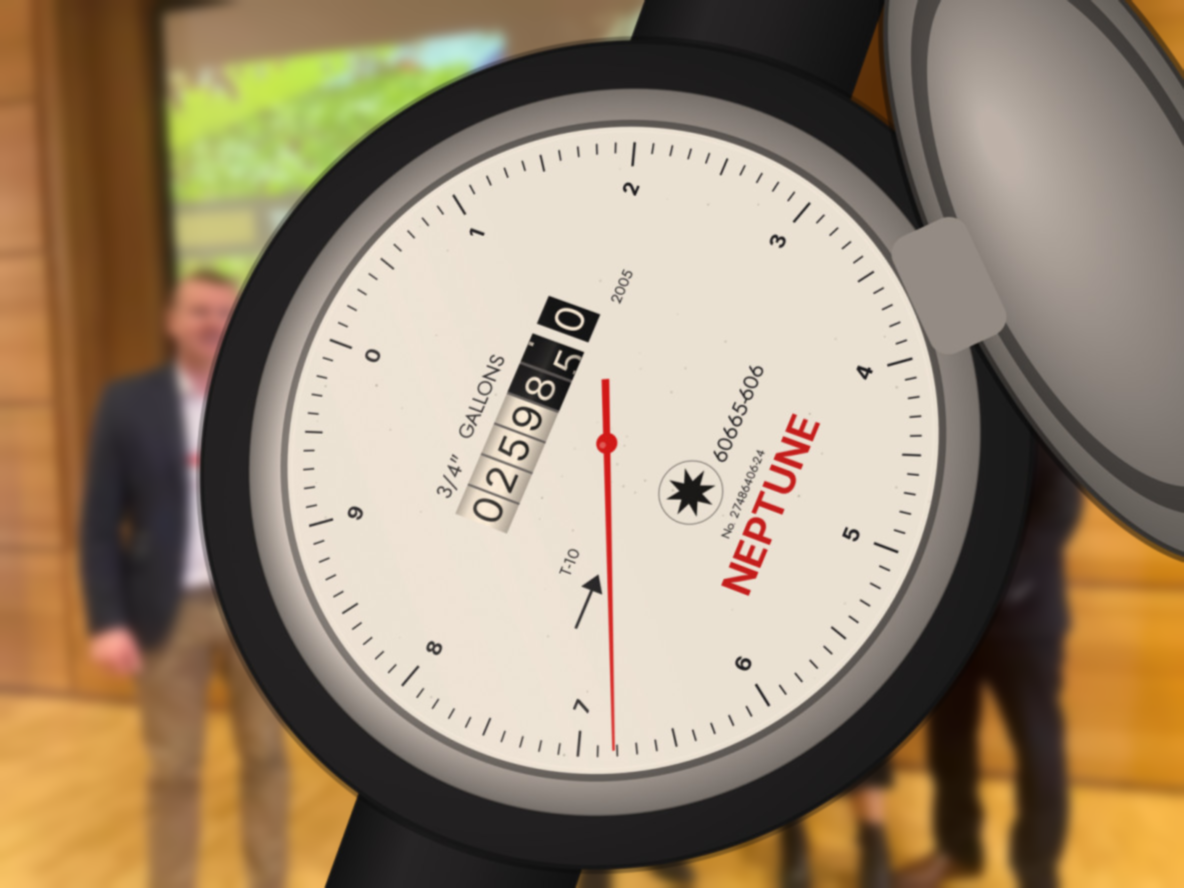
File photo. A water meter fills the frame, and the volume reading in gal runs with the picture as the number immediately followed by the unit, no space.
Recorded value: 259846.8gal
